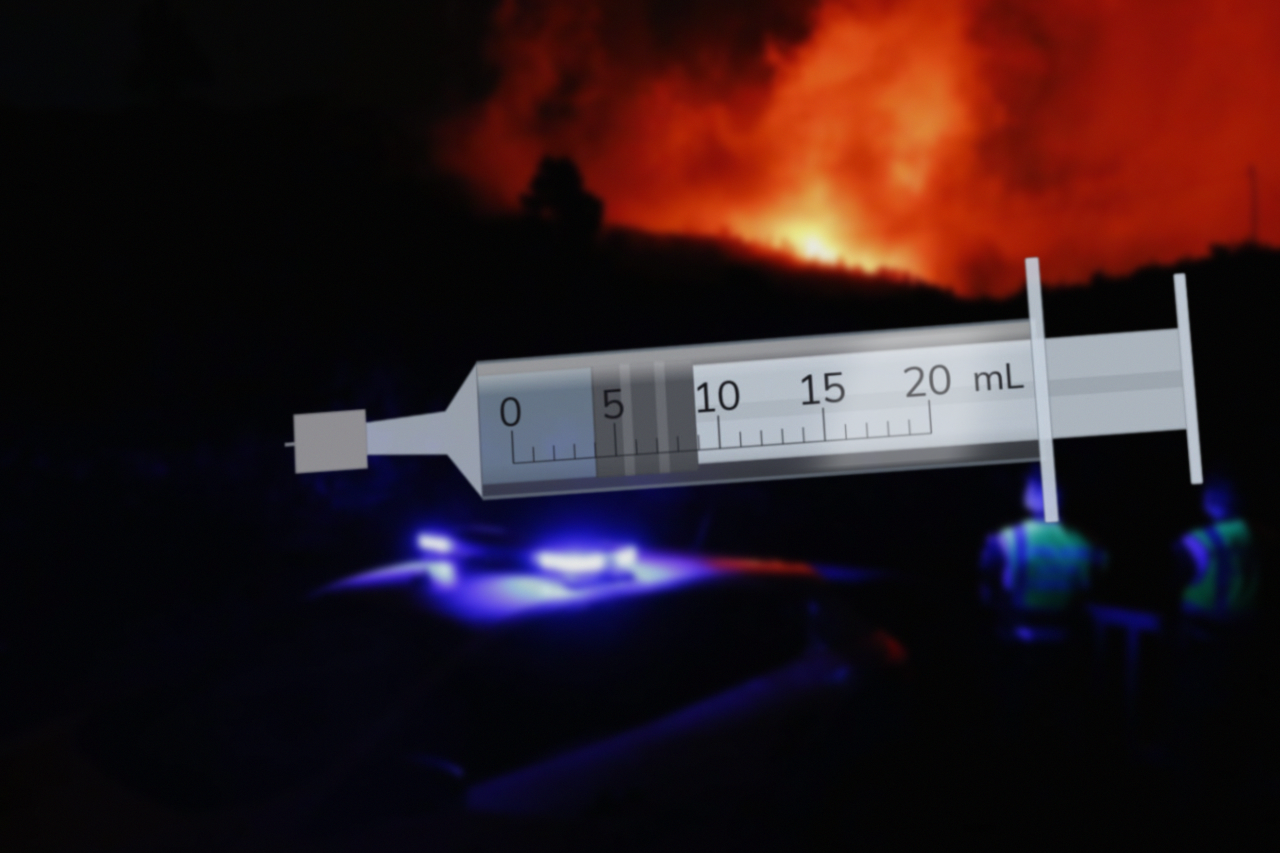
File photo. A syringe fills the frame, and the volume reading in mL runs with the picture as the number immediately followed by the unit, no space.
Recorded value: 4mL
